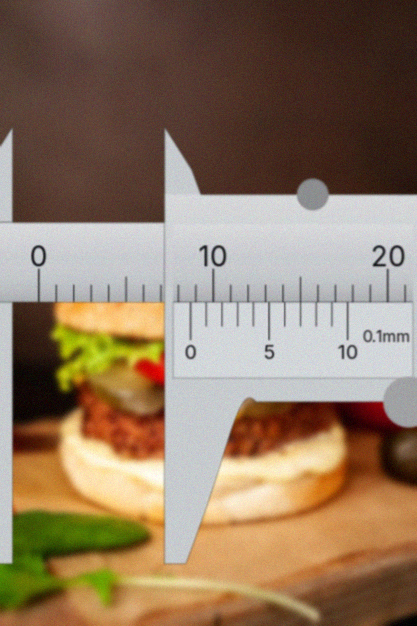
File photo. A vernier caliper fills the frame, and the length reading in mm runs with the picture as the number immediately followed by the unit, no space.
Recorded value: 8.7mm
